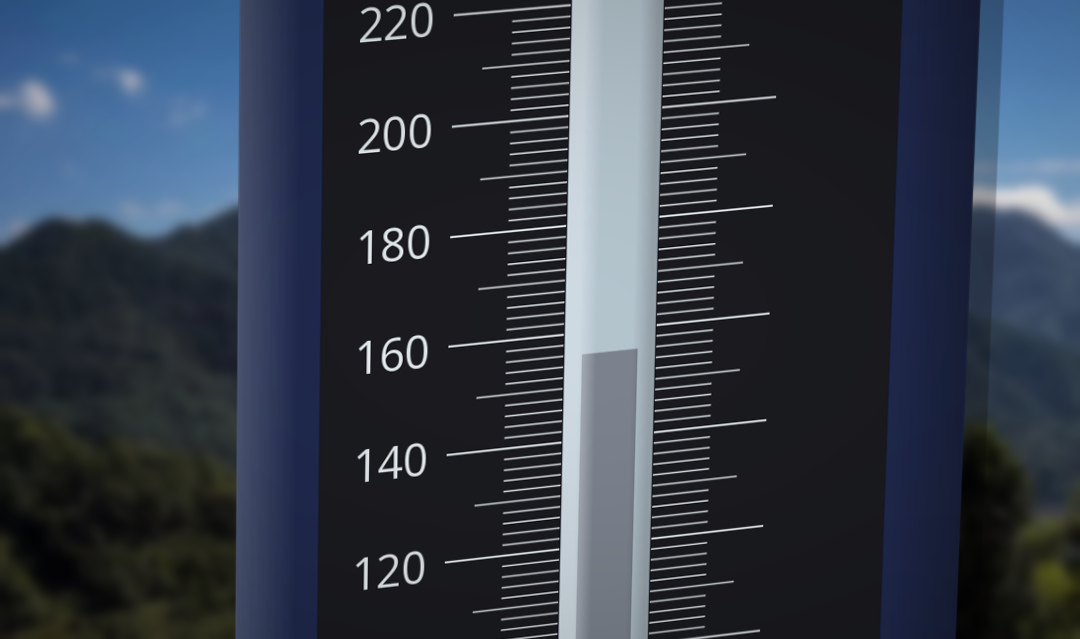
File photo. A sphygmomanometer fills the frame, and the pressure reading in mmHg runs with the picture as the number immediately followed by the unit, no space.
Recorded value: 156mmHg
